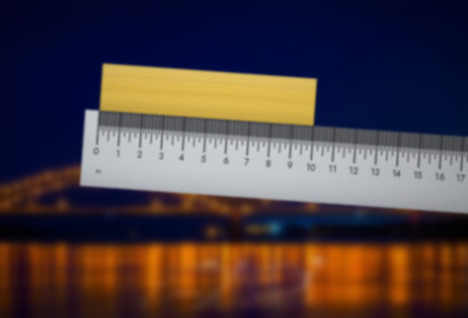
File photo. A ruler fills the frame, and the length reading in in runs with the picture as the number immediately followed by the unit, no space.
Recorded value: 10in
